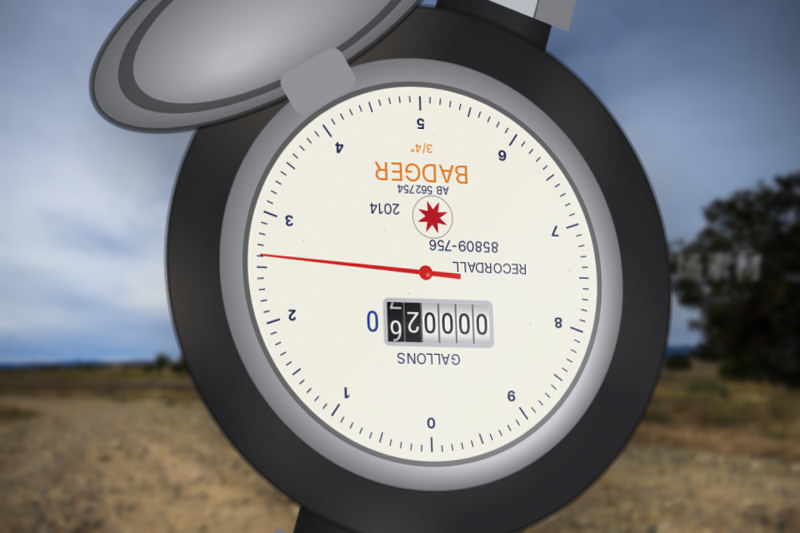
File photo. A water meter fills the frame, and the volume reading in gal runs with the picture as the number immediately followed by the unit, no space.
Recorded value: 262.6gal
